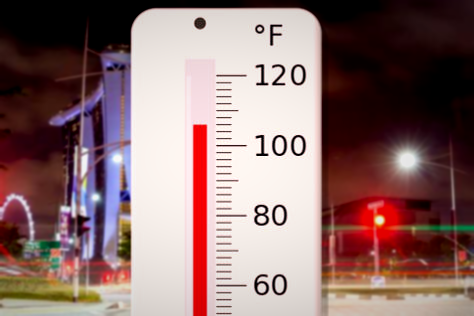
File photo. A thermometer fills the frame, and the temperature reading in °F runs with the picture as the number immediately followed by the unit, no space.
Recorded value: 106°F
